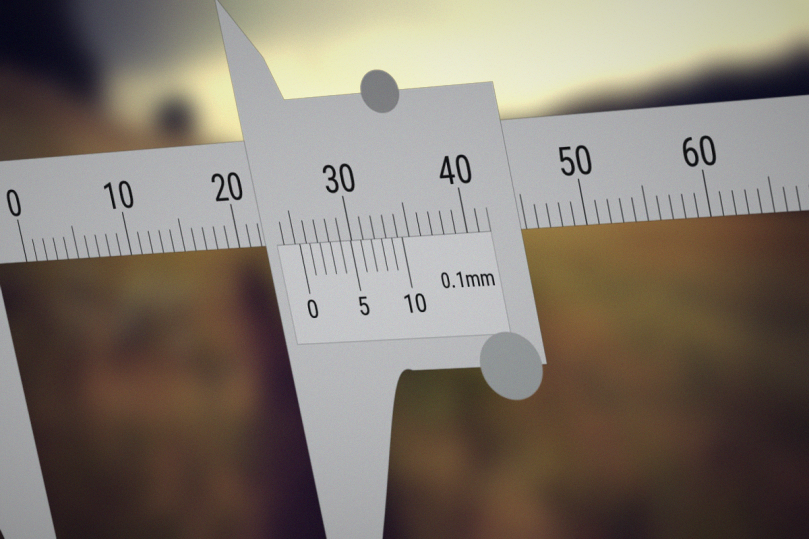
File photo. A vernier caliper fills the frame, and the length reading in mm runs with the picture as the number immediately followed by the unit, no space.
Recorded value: 25.4mm
